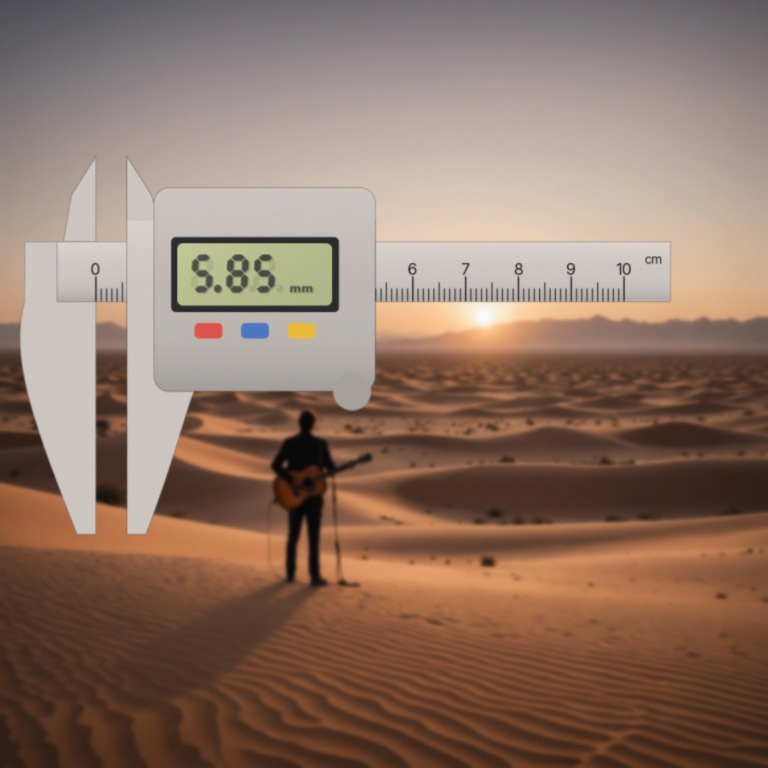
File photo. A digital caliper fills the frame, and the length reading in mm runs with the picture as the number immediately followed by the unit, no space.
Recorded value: 5.85mm
